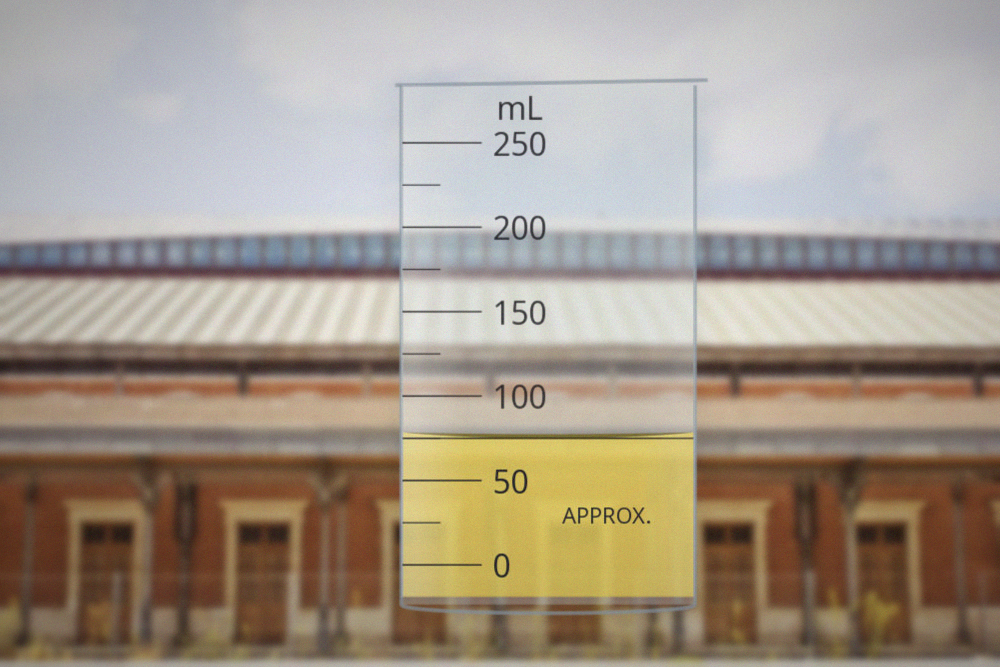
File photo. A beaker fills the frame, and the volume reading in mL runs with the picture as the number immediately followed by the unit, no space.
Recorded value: 75mL
